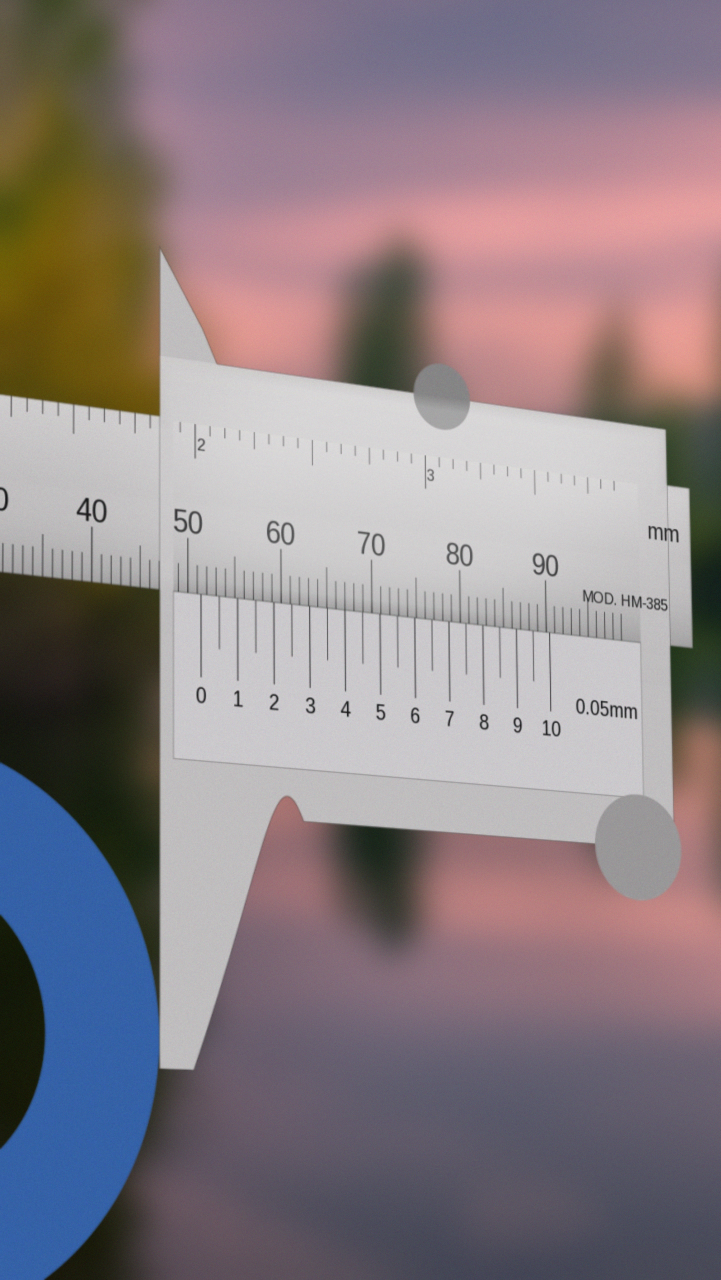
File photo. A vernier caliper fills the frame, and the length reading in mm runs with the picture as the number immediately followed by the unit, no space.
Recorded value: 51.4mm
